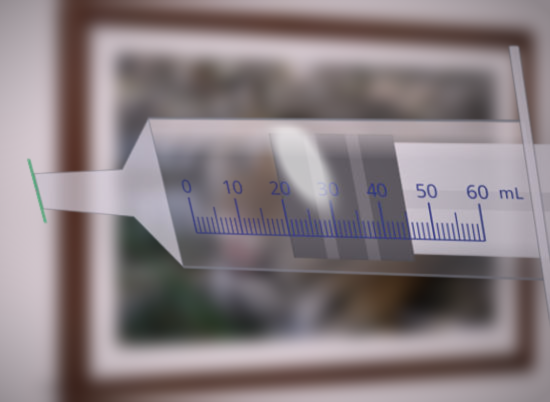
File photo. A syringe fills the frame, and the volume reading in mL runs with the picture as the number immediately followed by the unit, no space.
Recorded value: 20mL
